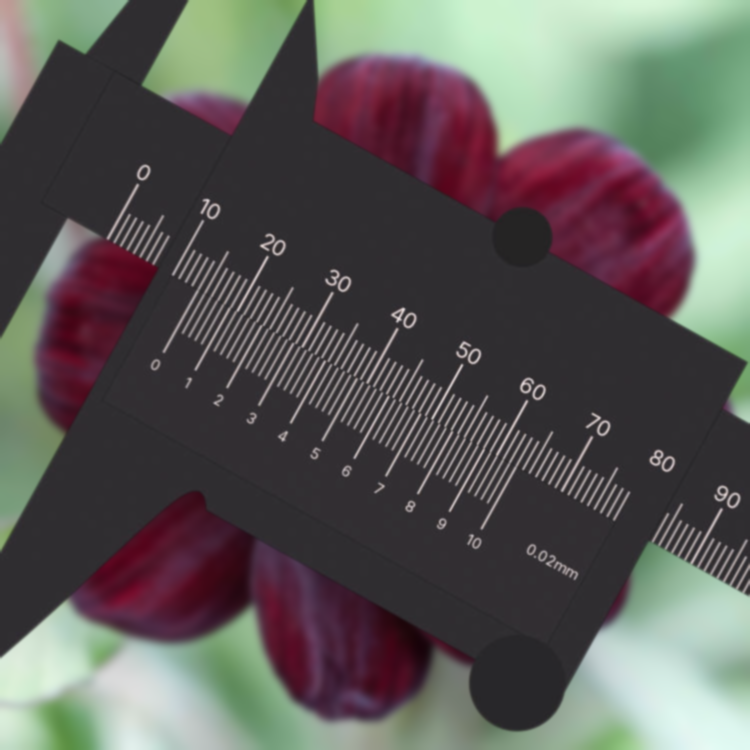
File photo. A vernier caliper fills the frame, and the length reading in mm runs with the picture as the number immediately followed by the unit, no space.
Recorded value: 14.0mm
